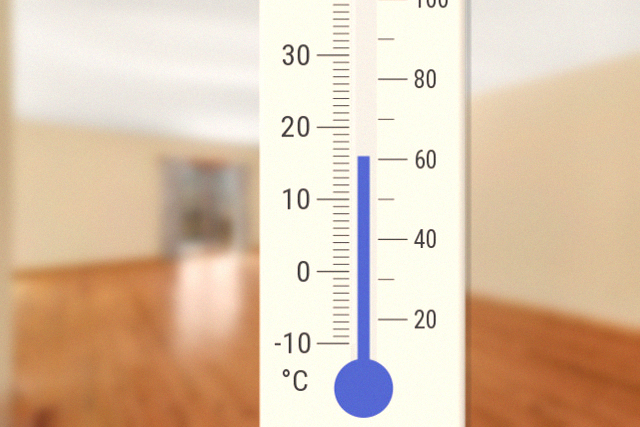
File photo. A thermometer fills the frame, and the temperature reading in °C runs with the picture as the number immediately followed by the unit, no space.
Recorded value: 16°C
